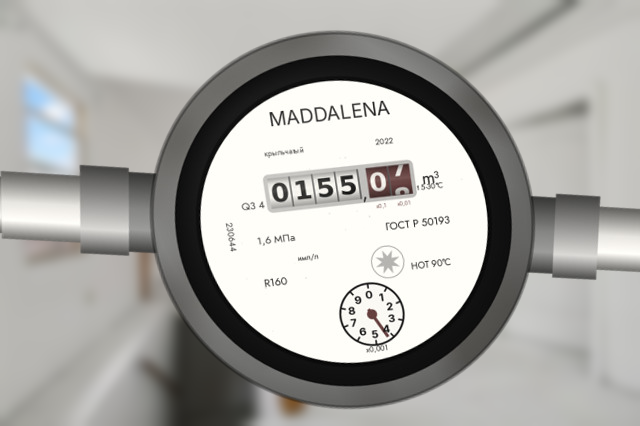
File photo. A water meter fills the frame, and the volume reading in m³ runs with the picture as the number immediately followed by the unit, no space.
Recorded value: 155.074m³
